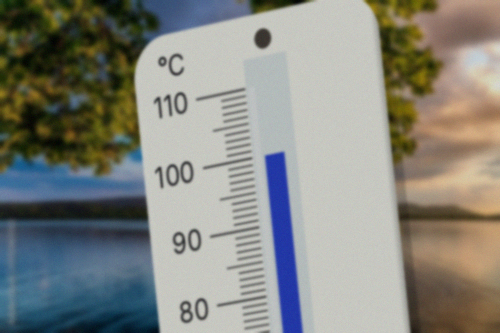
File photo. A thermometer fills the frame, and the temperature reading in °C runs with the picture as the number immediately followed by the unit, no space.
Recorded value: 100°C
